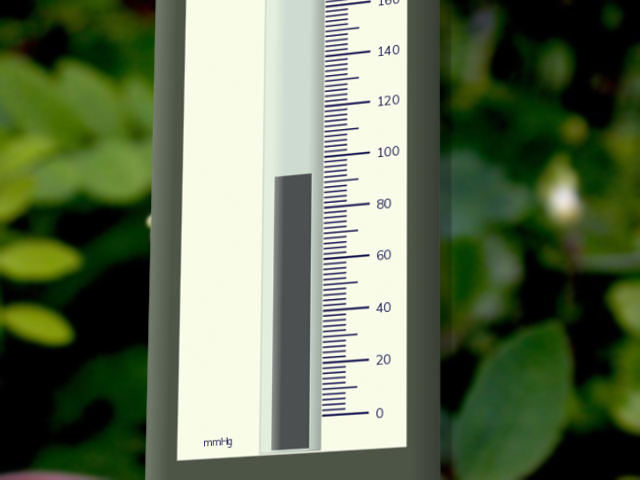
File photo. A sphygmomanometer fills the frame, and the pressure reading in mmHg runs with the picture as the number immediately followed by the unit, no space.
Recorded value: 94mmHg
